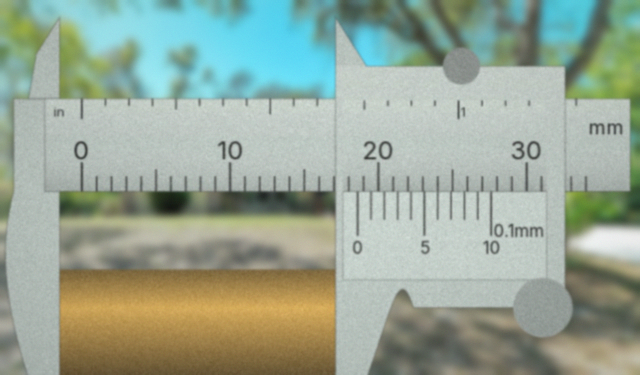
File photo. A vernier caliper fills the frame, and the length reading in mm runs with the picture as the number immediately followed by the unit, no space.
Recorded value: 18.6mm
